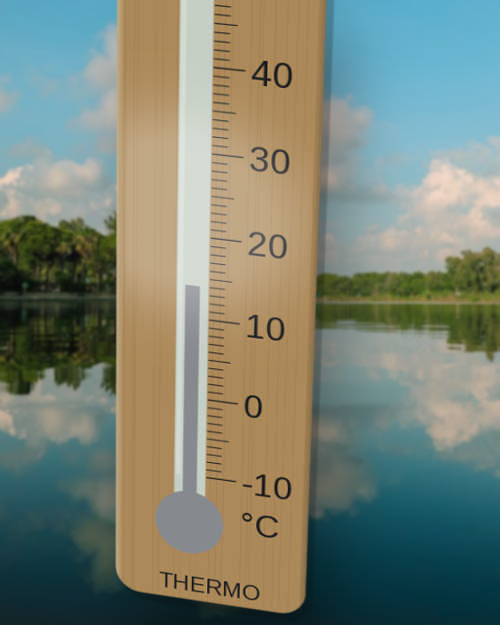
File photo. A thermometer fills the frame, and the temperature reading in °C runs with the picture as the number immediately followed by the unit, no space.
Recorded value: 14°C
